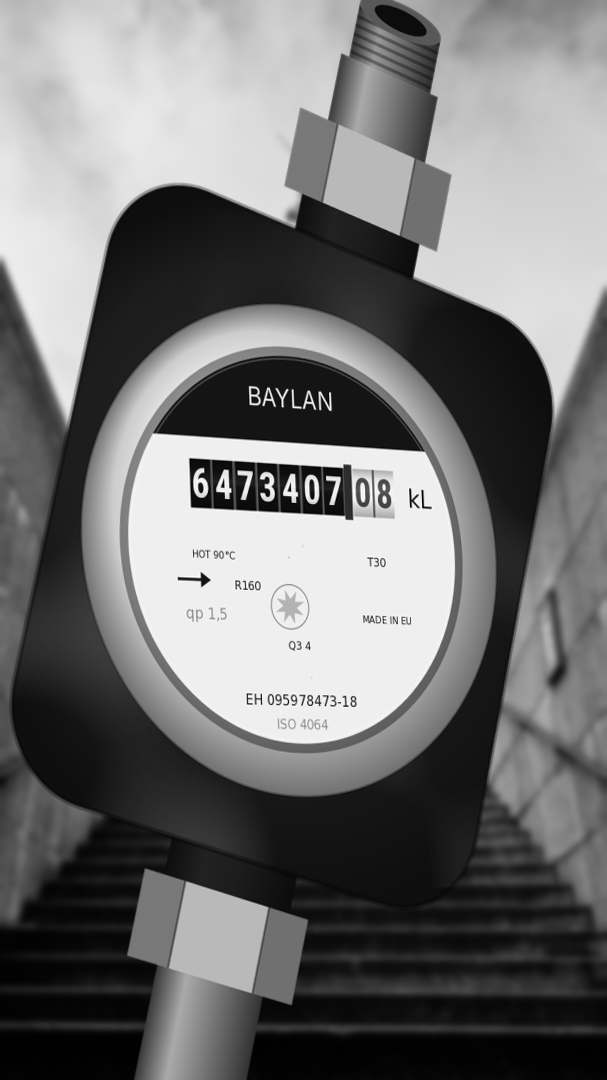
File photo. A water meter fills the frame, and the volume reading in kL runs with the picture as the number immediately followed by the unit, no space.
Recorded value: 6473407.08kL
